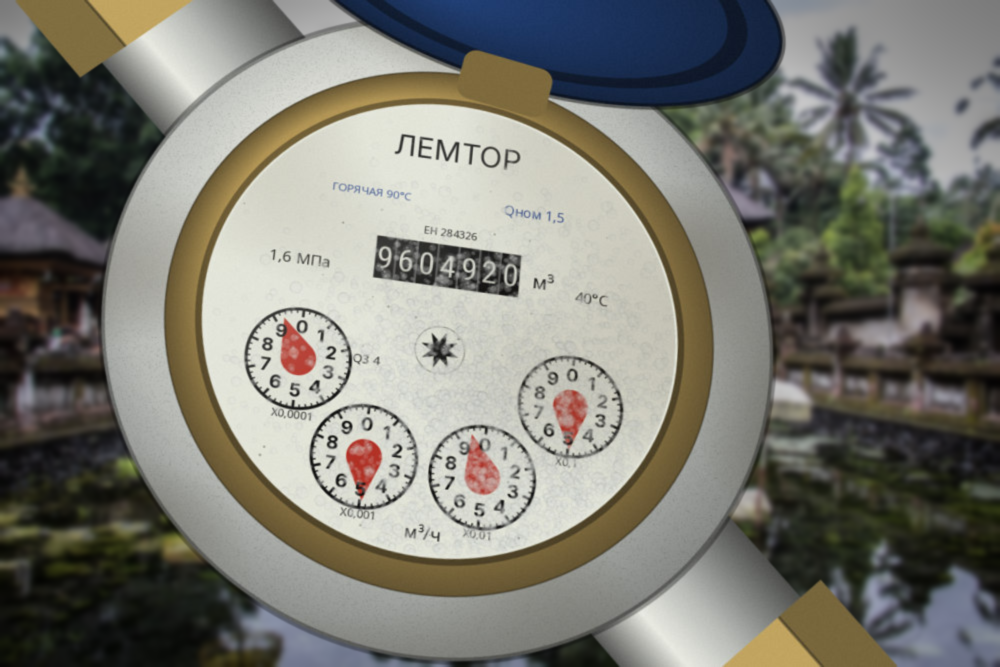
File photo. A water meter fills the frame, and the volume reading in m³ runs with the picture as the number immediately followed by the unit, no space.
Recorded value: 9604920.4949m³
